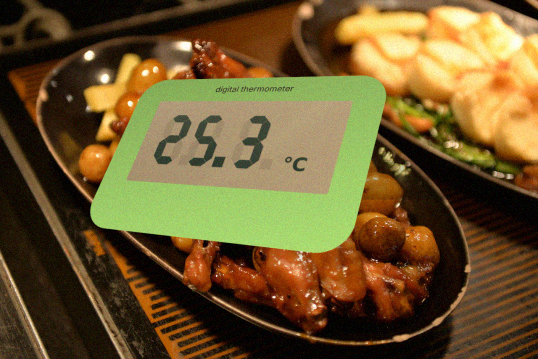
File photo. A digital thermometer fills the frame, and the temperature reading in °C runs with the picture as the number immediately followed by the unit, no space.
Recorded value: 25.3°C
